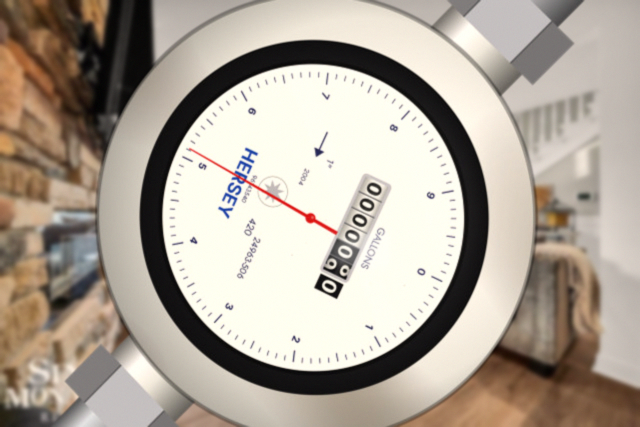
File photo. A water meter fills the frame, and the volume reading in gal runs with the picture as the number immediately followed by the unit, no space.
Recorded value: 85.1gal
